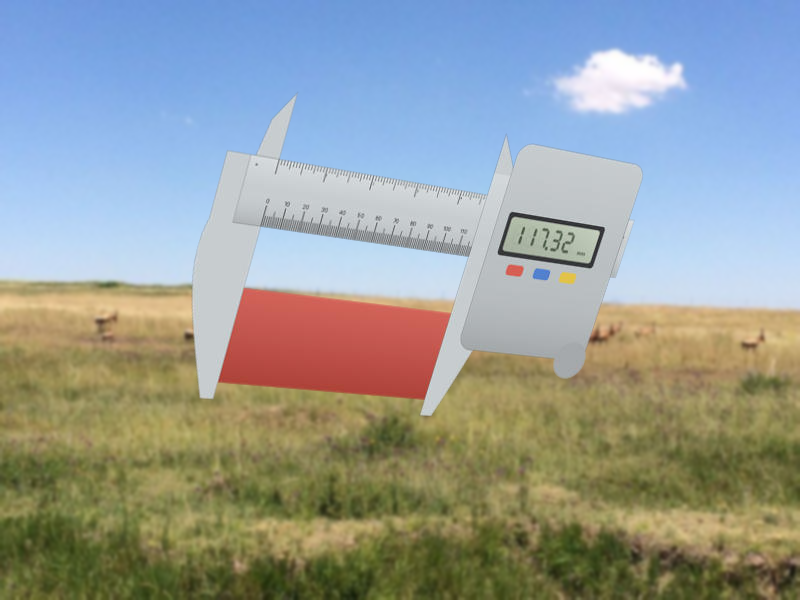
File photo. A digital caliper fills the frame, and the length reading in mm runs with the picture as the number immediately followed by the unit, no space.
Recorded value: 117.32mm
